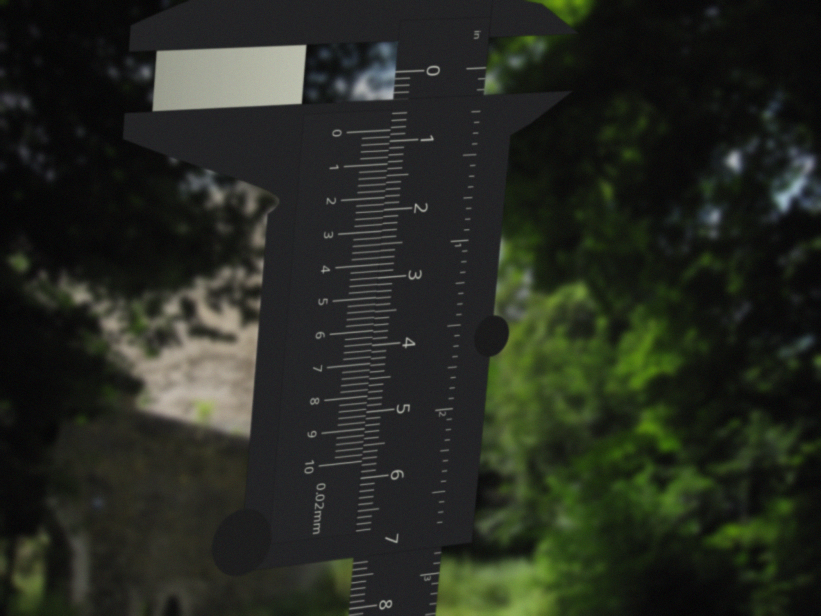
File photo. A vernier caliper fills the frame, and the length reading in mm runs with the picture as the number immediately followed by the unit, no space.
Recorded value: 8.4mm
